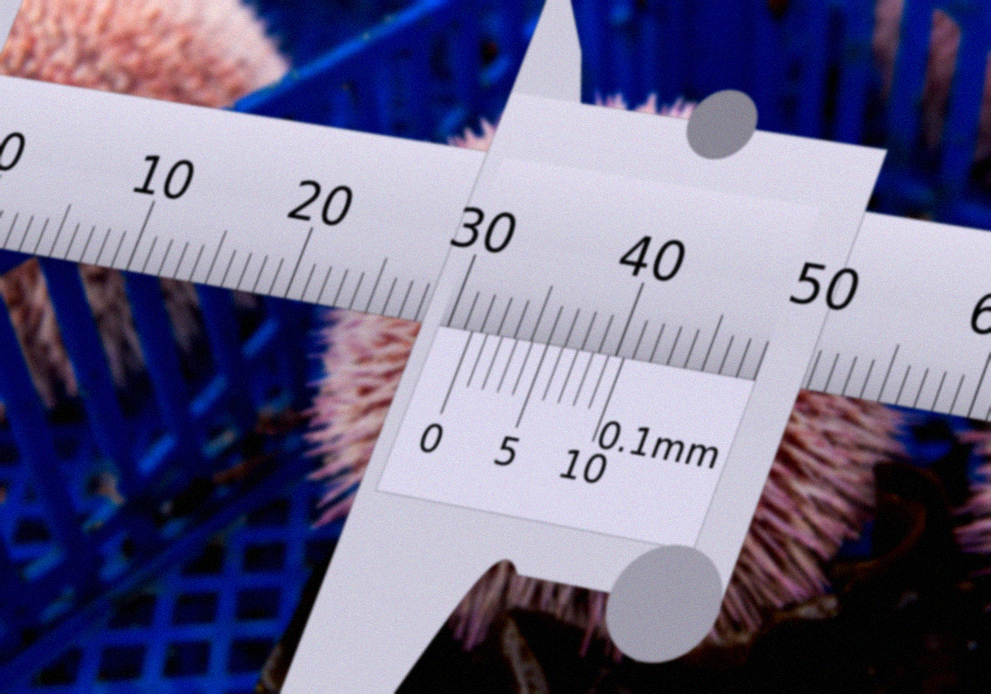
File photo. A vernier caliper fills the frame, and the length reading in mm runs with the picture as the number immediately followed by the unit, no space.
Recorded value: 31.5mm
